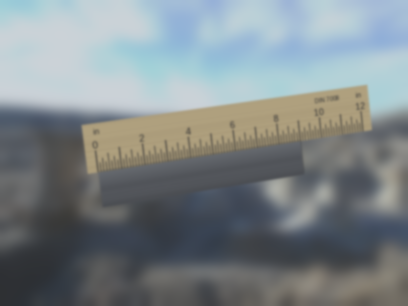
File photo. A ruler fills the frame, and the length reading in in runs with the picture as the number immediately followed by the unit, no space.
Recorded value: 9in
